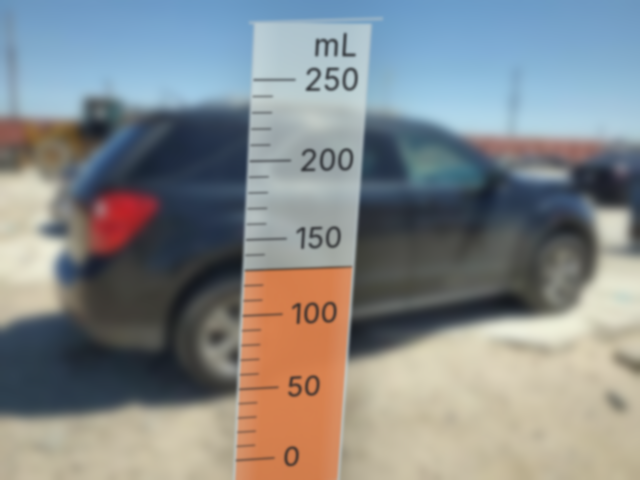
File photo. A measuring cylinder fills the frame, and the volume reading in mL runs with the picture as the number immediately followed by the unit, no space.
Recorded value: 130mL
